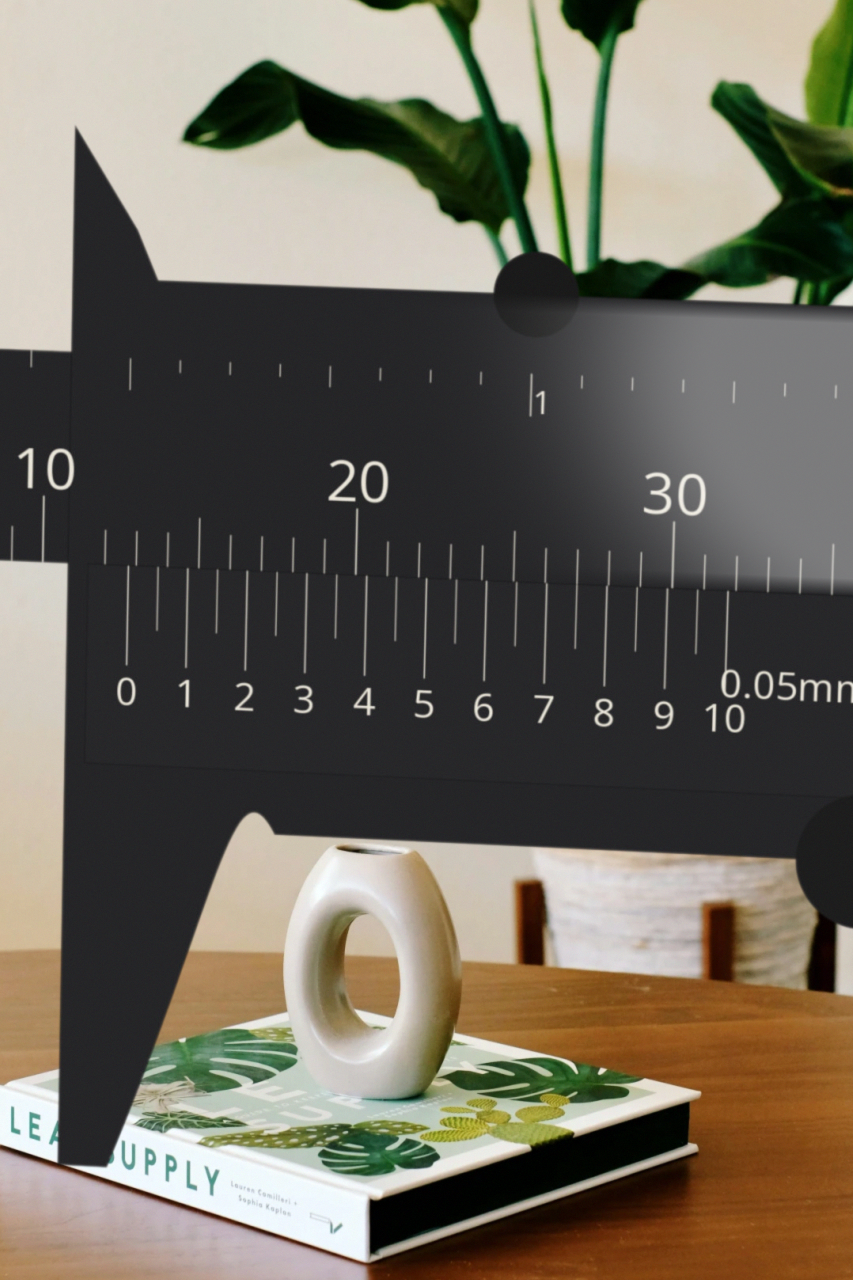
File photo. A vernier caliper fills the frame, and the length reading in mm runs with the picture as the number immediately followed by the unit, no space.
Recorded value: 12.75mm
